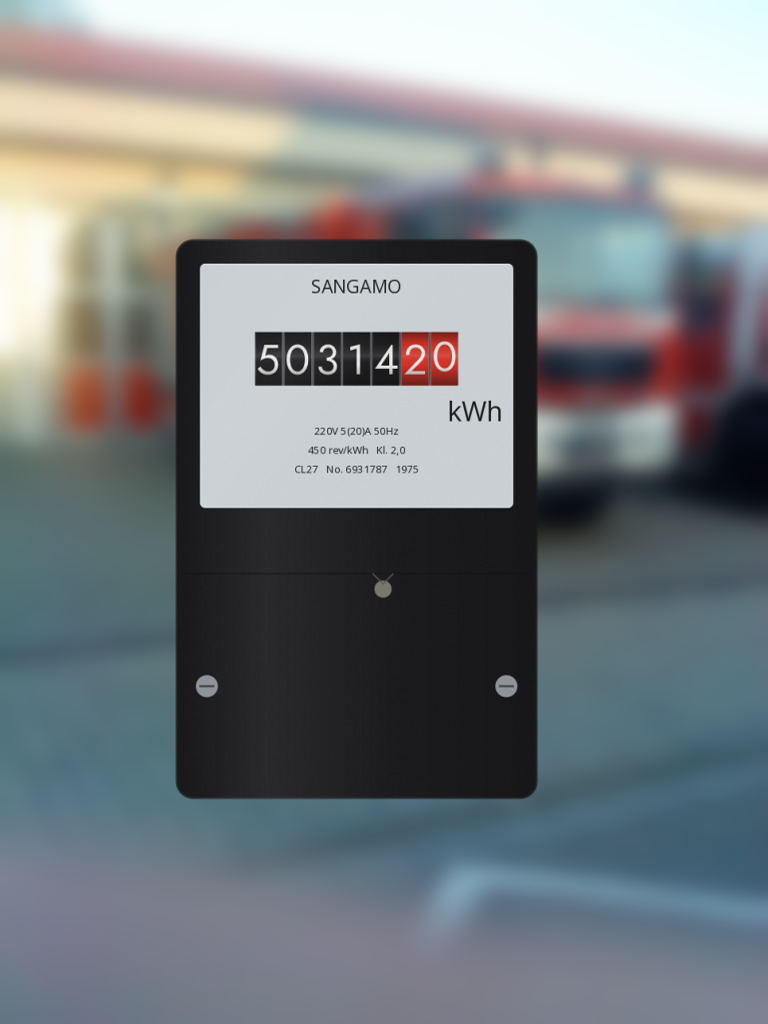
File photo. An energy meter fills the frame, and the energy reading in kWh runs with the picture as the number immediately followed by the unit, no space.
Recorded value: 50314.20kWh
